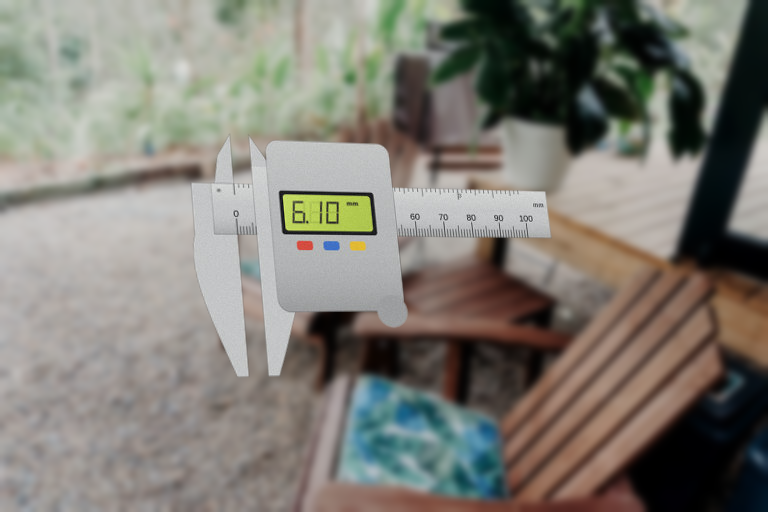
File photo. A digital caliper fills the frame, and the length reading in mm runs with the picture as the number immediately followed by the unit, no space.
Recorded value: 6.10mm
